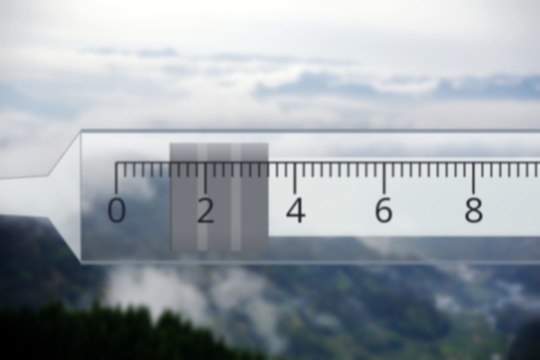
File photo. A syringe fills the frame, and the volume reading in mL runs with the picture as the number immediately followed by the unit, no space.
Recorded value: 1.2mL
